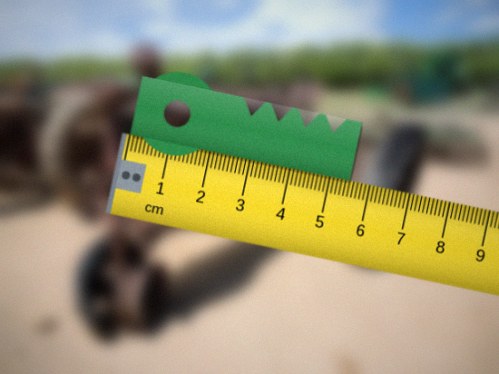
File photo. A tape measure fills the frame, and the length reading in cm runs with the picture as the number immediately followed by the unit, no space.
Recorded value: 5.5cm
